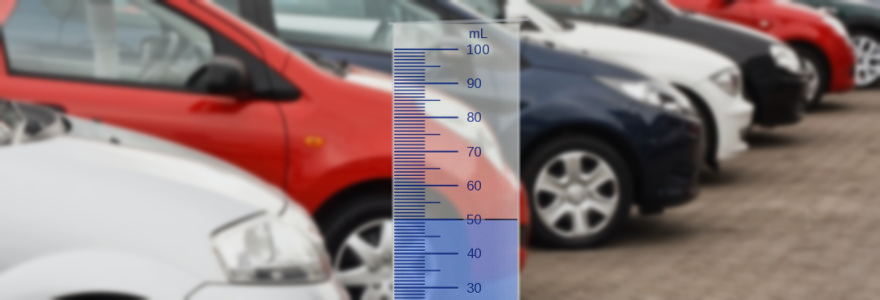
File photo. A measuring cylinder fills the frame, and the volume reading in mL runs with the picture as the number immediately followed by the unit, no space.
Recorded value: 50mL
